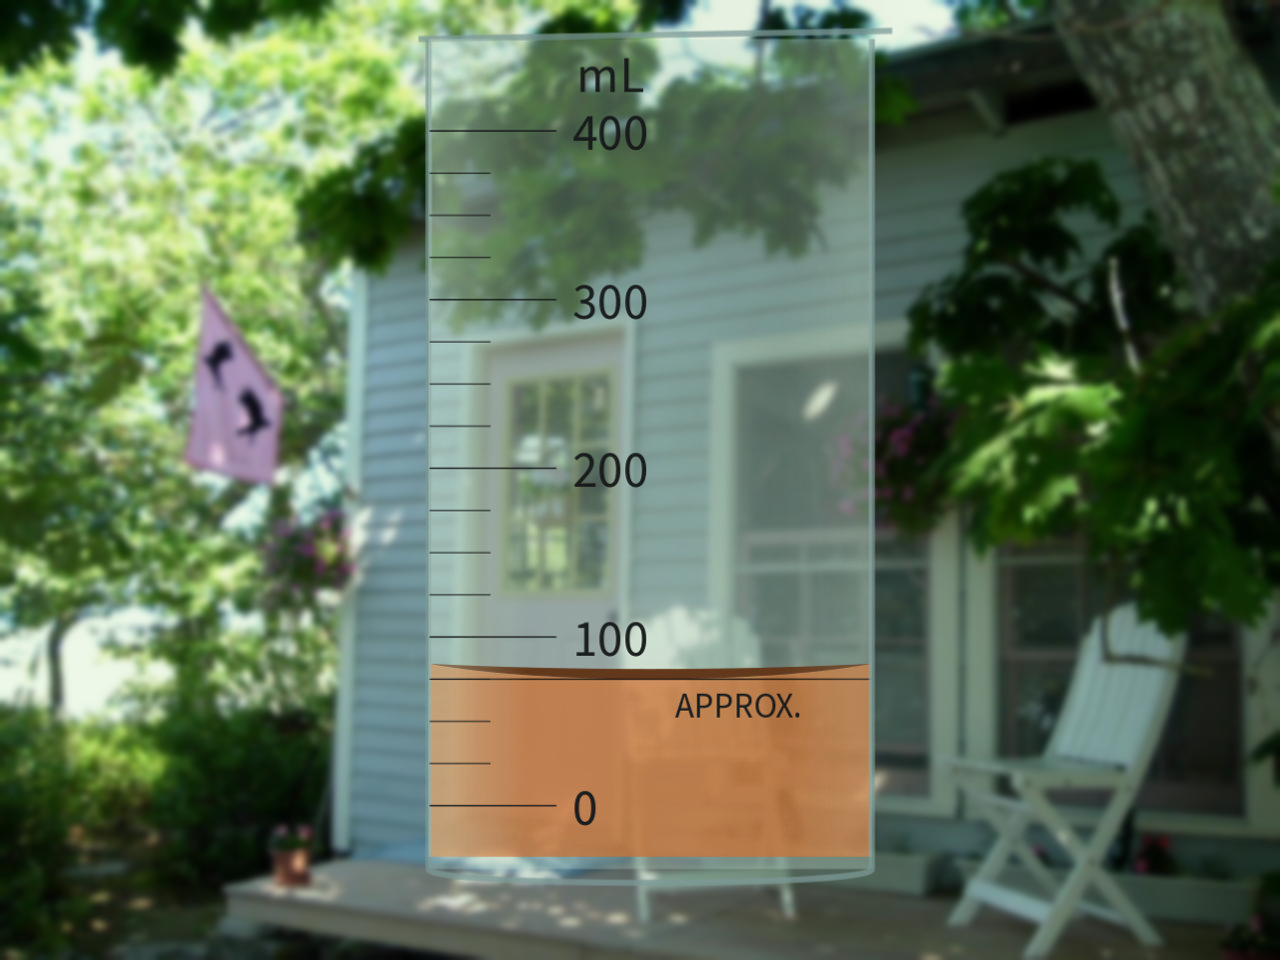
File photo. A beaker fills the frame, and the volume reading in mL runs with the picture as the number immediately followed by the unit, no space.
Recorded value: 75mL
